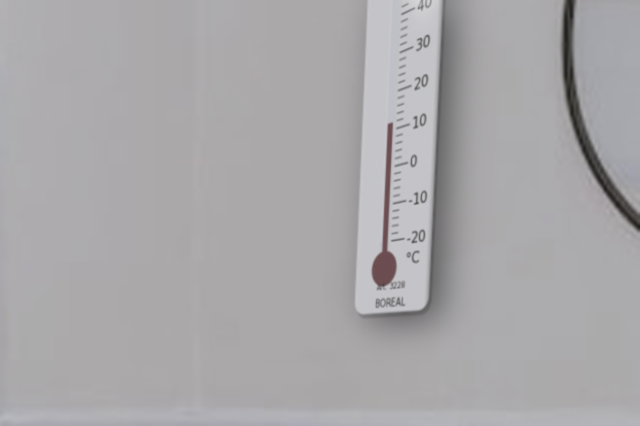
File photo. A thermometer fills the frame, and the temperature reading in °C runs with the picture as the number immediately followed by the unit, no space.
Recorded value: 12°C
